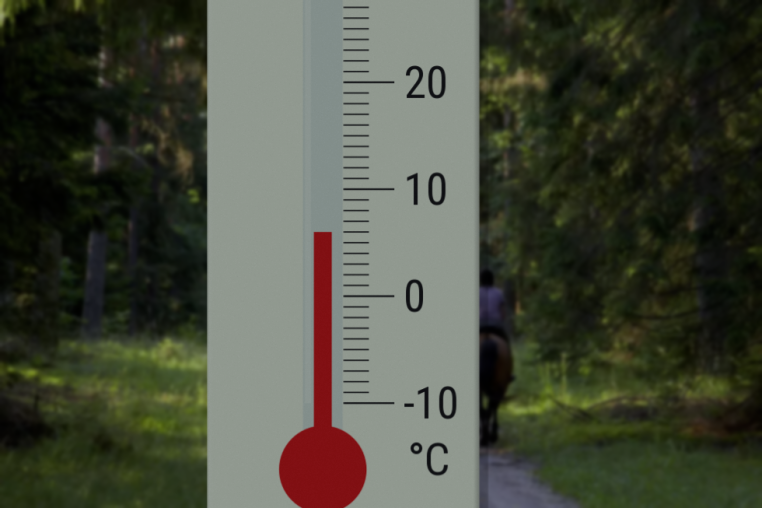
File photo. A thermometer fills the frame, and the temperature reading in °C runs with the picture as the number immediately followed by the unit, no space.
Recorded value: 6°C
